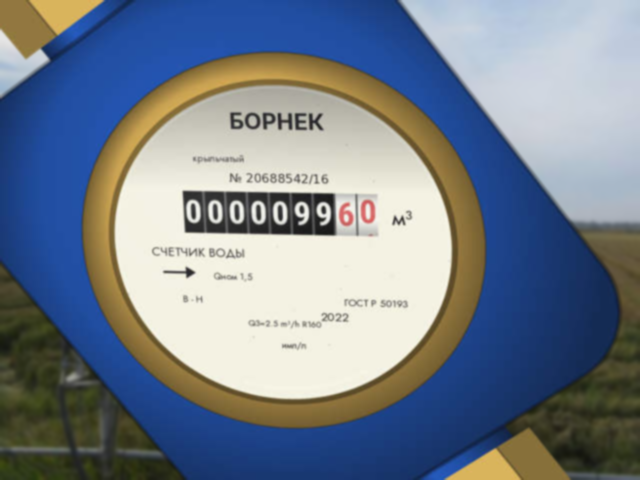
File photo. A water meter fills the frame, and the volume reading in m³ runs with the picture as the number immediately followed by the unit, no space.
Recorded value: 99.60m³
